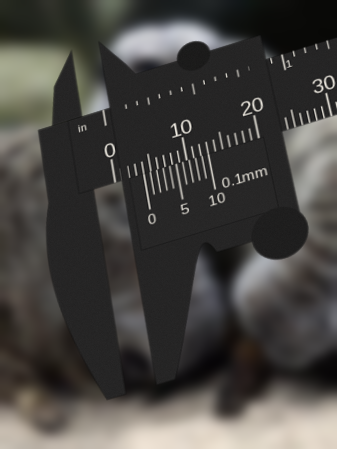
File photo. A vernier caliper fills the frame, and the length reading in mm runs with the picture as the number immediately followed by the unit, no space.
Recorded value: 4.0mm
